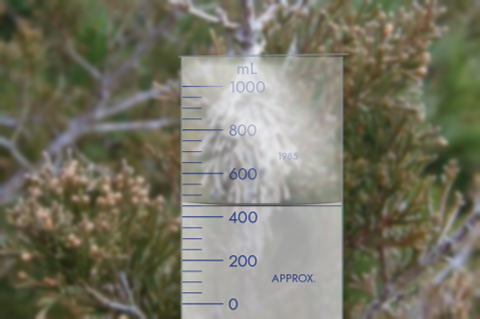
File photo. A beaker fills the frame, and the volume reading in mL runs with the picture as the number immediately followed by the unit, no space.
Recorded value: 450mL
